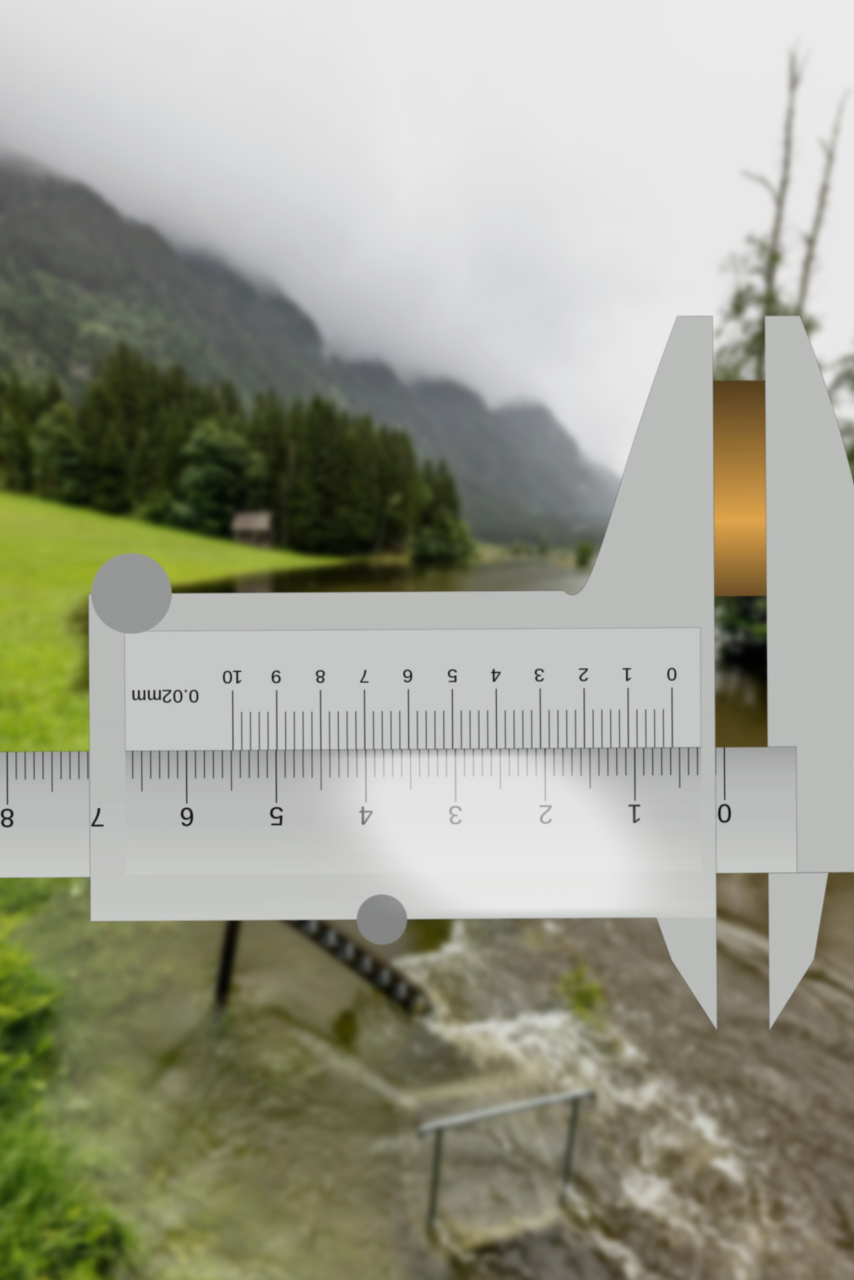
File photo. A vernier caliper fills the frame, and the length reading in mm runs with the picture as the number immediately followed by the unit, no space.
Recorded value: 5.8mm
